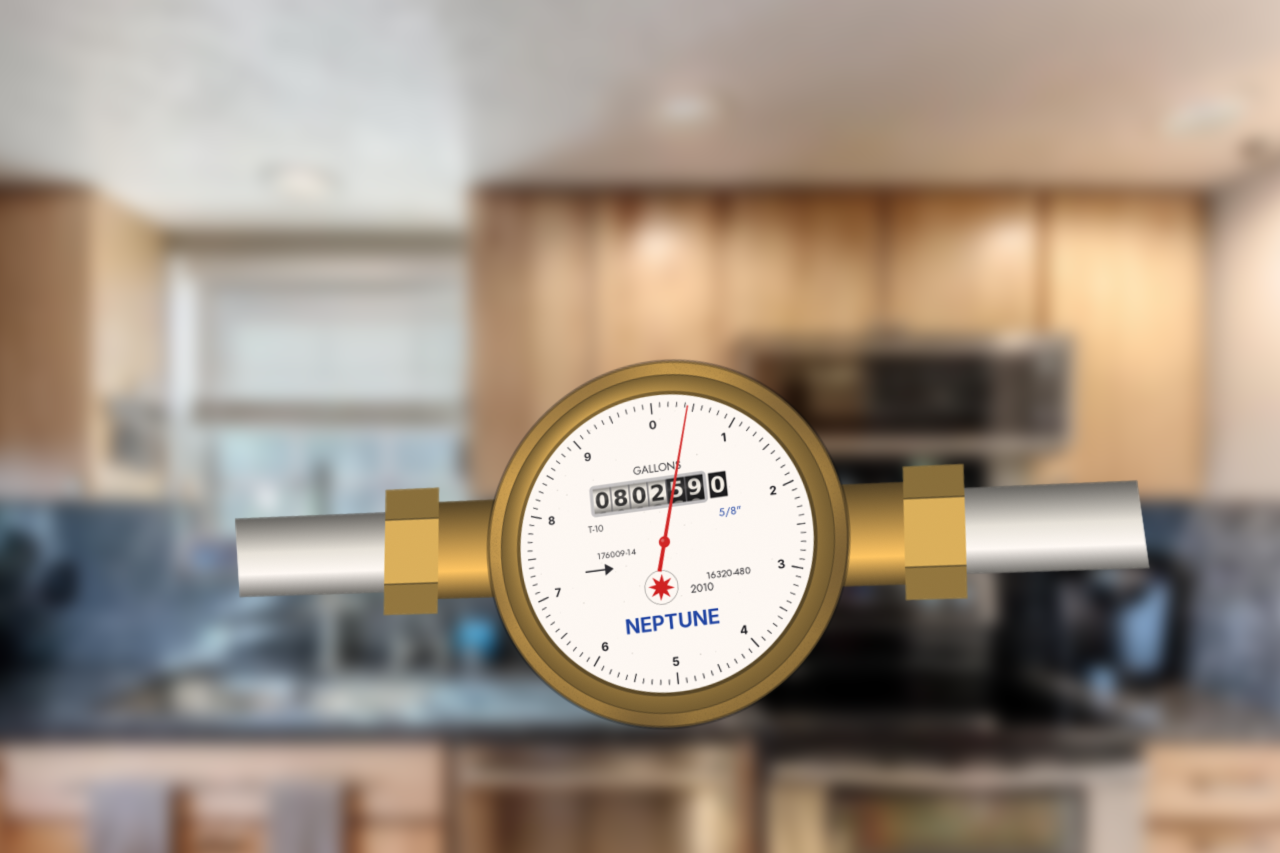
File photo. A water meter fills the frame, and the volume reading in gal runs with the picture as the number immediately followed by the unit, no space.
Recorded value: 802590.4gal
